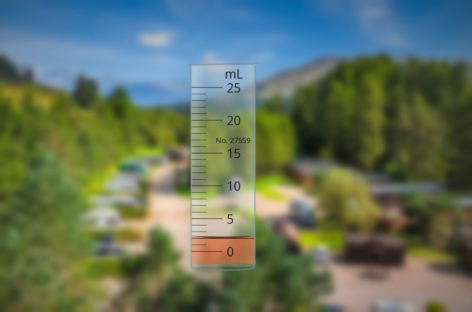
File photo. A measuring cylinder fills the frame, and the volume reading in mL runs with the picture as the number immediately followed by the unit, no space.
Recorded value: 2mL
